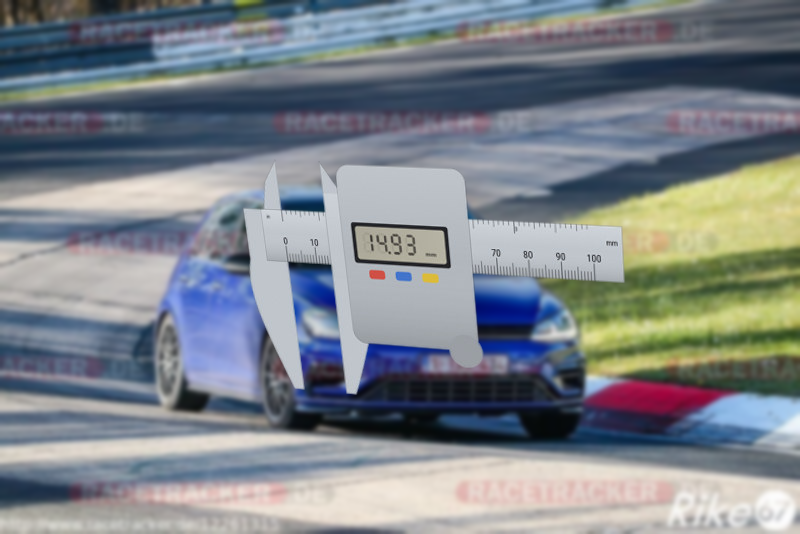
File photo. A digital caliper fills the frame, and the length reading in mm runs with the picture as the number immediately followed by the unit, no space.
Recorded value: 14.93mm
